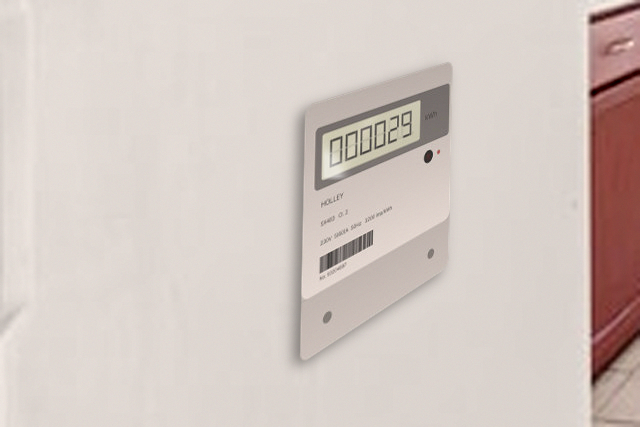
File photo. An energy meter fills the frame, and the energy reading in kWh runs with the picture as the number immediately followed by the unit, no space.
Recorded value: 29kWh
